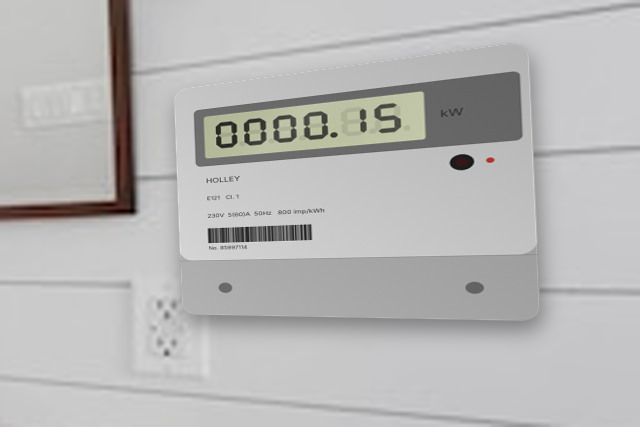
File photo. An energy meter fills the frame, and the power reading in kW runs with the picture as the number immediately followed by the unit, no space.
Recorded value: 0.15kW
